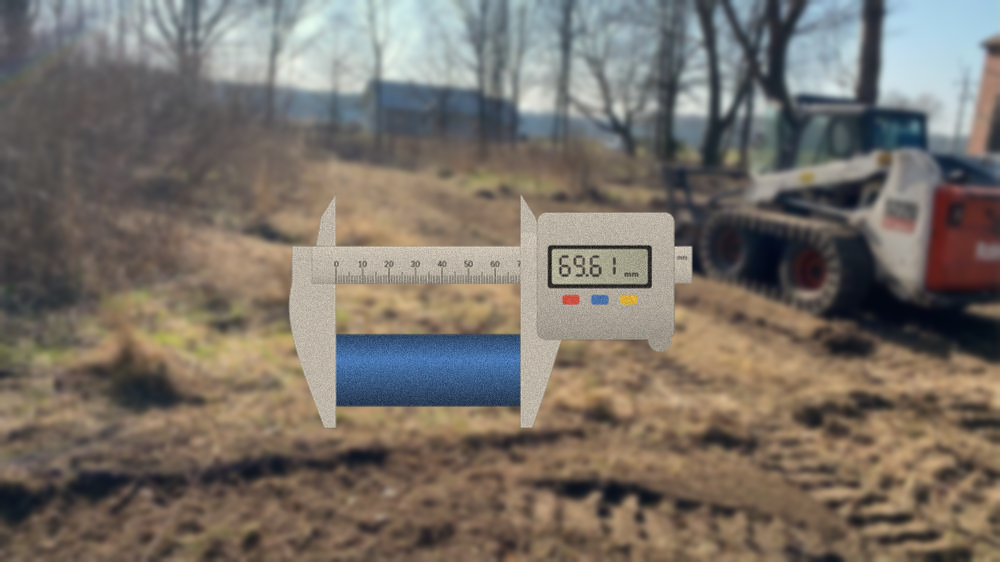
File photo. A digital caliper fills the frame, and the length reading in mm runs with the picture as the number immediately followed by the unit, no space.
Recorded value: 69.61mm
